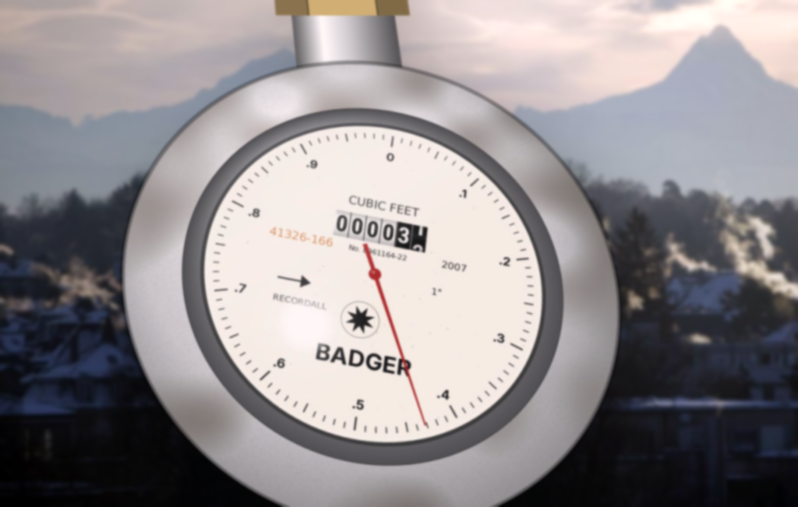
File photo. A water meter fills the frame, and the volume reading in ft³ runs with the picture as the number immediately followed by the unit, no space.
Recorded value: 31.43ft³
